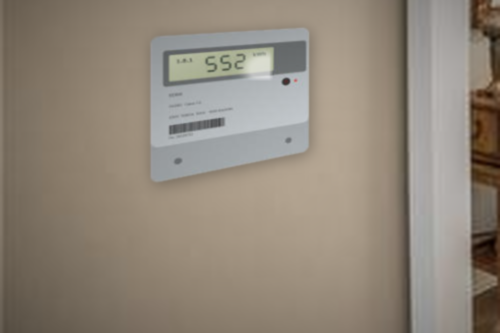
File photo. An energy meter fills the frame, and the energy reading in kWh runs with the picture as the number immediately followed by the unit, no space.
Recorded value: 552kWh
